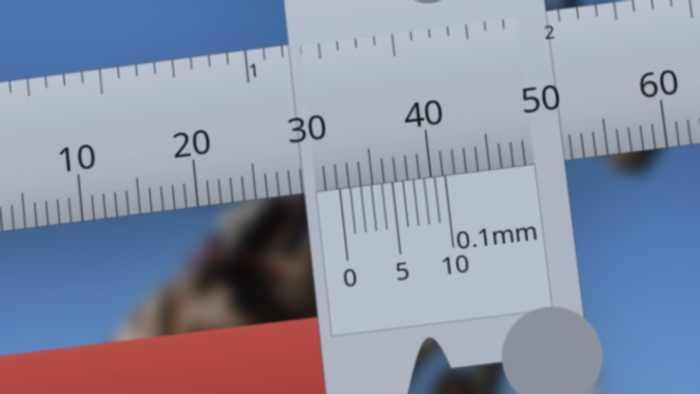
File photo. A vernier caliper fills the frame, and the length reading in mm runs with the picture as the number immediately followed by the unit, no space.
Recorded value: 32.2mm
